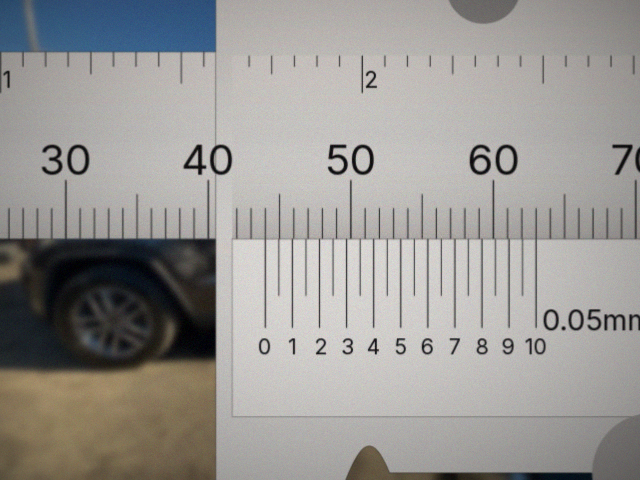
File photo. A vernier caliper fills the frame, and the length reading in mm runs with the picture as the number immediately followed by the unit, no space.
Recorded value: 44.0mm
